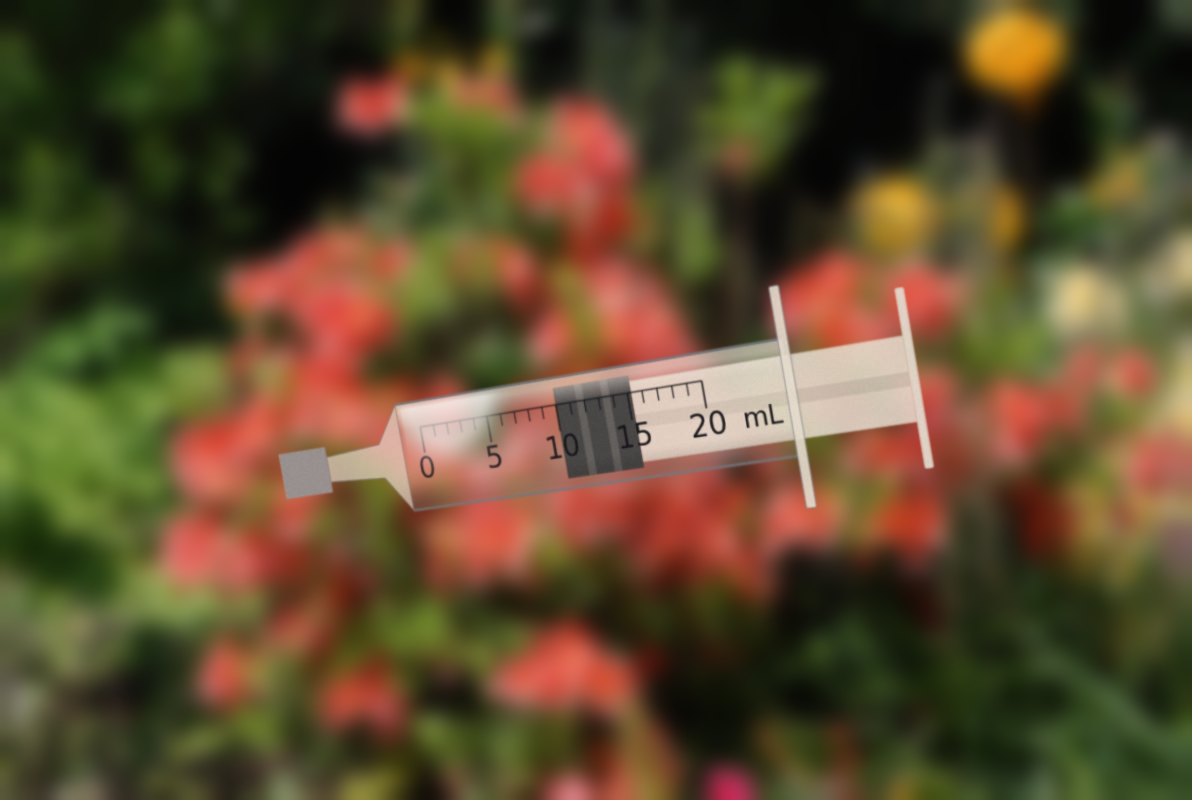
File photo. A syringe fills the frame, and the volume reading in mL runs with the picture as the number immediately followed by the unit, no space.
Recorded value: 10mL
